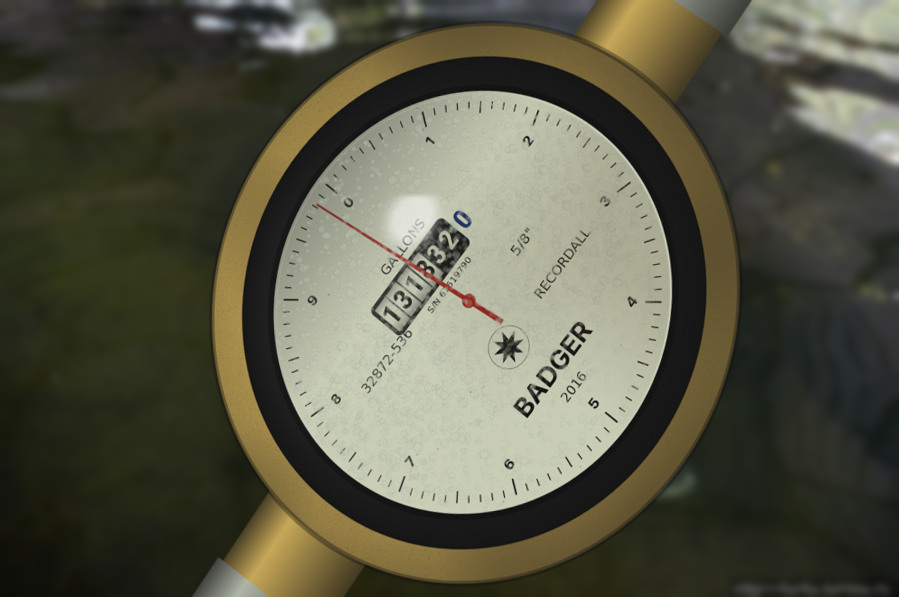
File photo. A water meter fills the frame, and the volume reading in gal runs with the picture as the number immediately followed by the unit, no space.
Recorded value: 1318319.8gal
